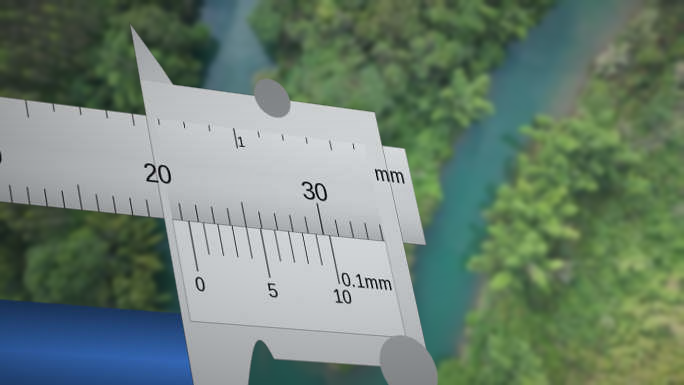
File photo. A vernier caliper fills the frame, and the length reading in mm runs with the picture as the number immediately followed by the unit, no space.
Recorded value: 21.4mm
